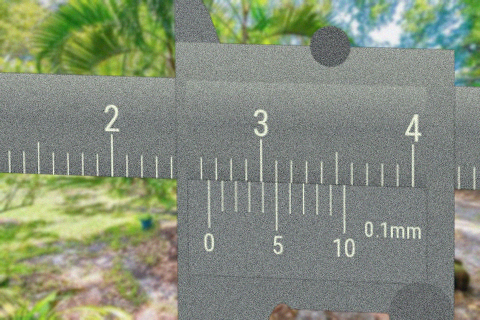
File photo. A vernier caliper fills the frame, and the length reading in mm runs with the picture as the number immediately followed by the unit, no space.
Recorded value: 26.5mm
